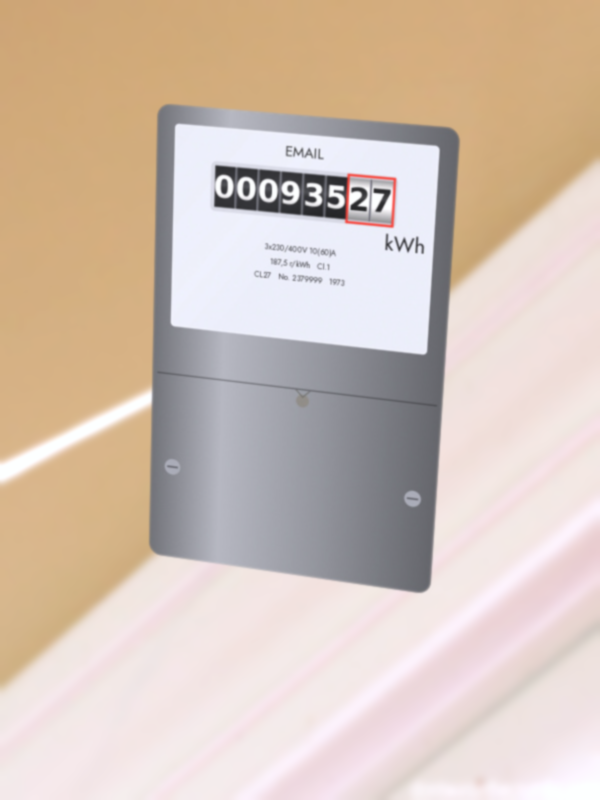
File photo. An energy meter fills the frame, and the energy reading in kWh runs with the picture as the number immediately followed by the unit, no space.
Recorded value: 935.27kWh
